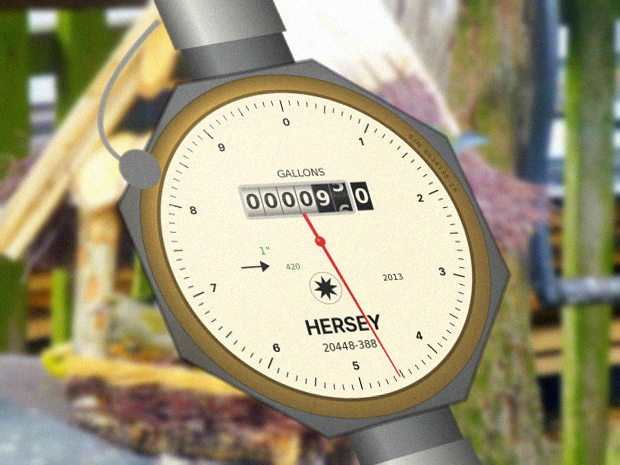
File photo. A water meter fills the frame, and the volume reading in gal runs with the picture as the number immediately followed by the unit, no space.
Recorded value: 954.5gal
